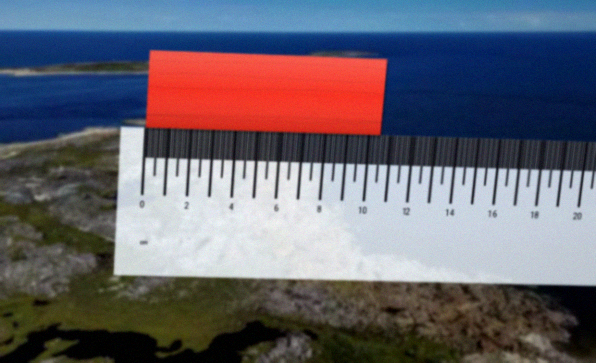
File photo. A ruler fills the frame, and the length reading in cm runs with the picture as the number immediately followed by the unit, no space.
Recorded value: 10.5cm
